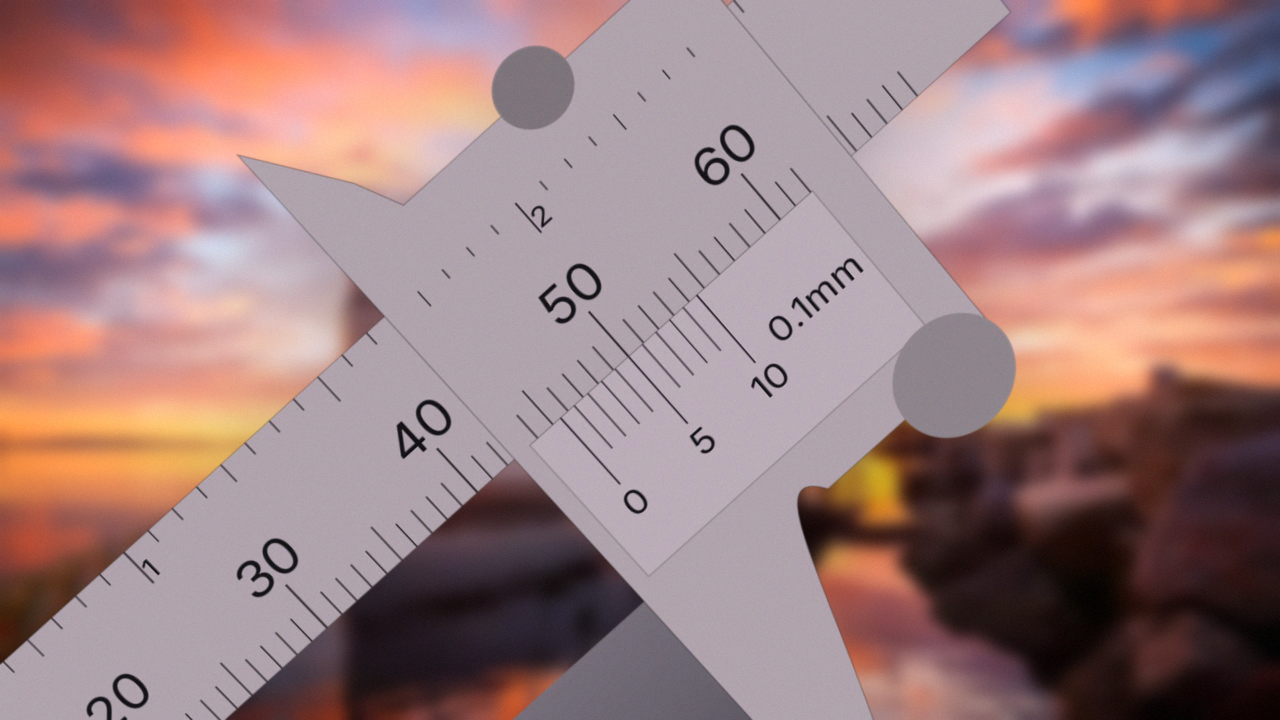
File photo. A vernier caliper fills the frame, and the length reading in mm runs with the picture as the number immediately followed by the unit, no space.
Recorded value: 45.5mm
